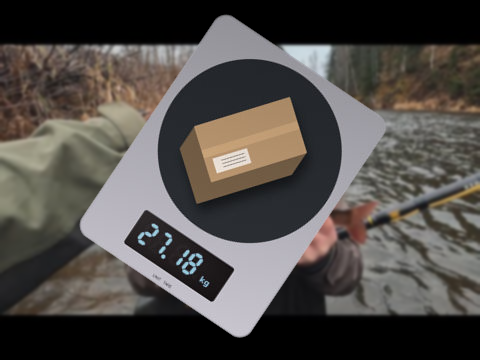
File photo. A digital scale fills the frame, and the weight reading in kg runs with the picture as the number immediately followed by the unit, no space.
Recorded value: 27.18kg
